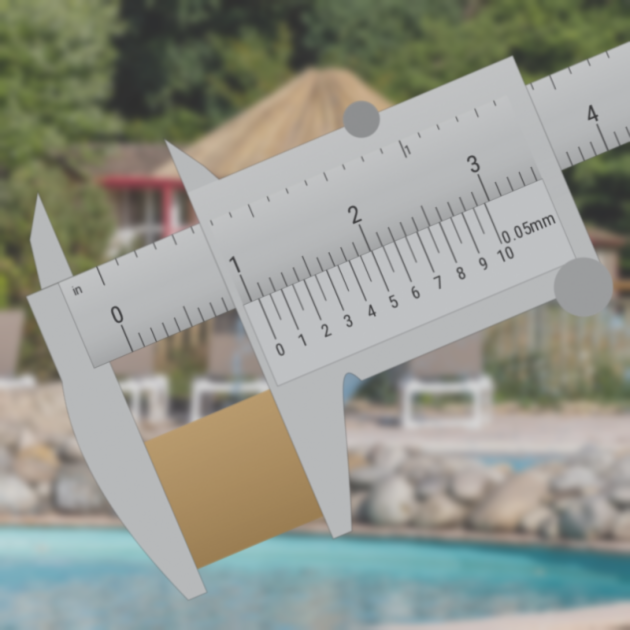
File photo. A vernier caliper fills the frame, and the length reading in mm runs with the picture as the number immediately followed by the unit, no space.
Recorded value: 10.6mm
